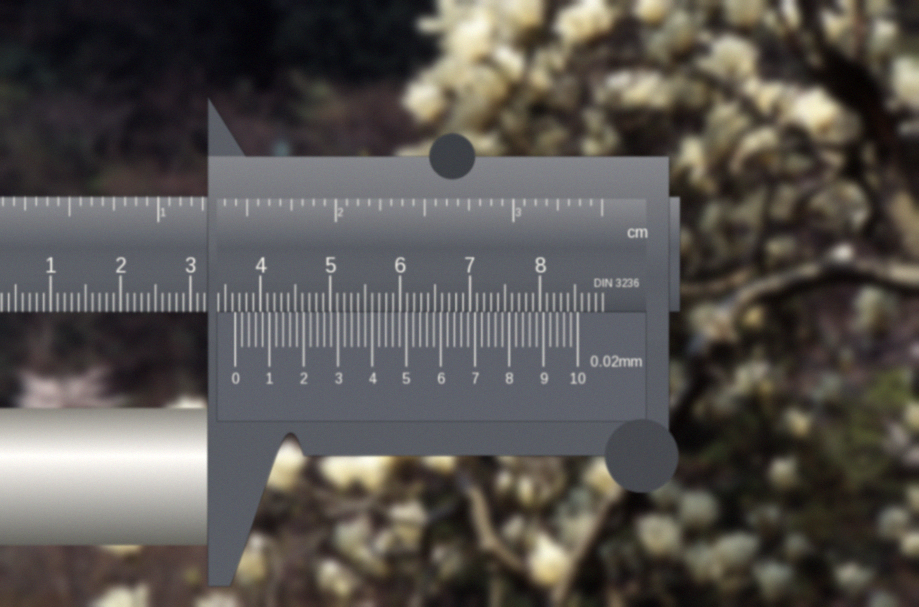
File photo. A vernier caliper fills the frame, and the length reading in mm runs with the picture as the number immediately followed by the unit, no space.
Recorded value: 36.4mm
